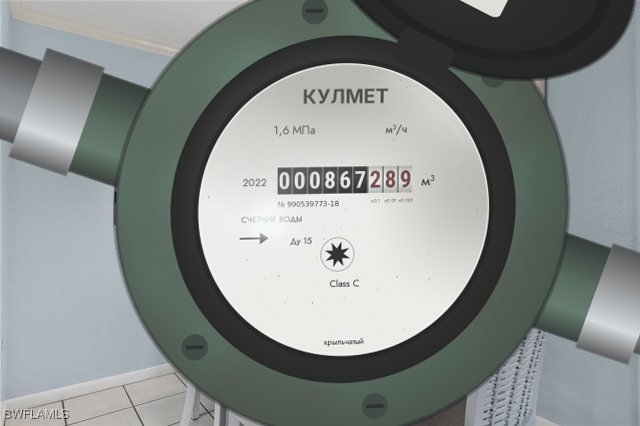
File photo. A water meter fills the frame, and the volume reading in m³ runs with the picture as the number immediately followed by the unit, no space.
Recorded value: 867.289m³
